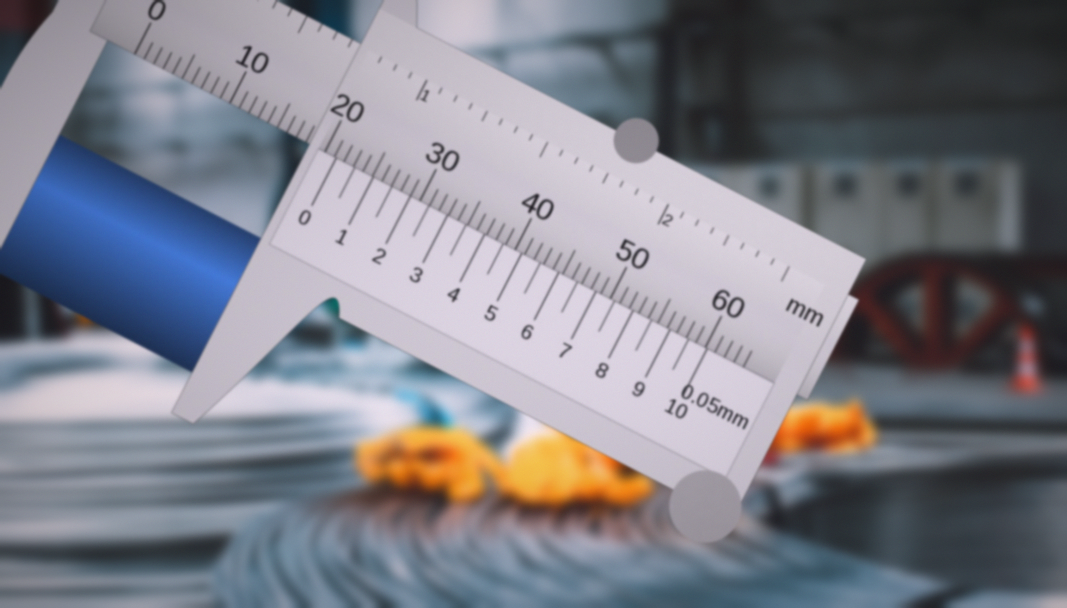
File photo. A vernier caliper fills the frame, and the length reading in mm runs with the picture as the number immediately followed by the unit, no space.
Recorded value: 21.2mm
